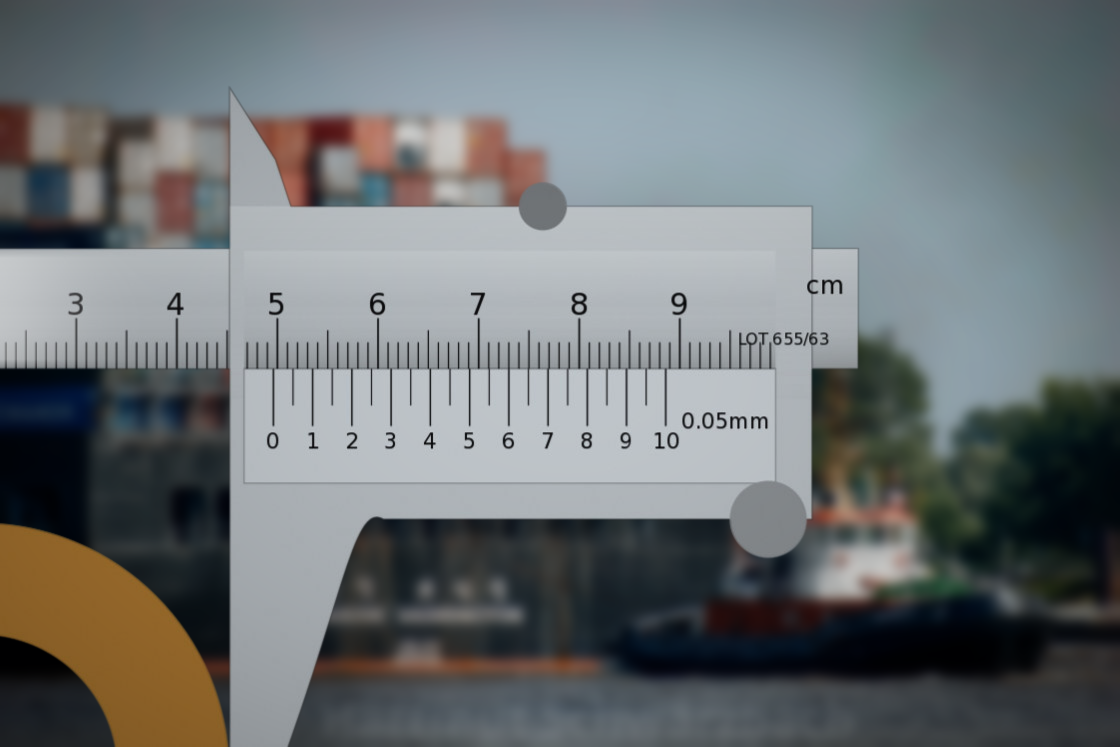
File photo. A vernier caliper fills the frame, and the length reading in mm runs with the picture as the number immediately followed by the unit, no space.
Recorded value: 49.6mm
